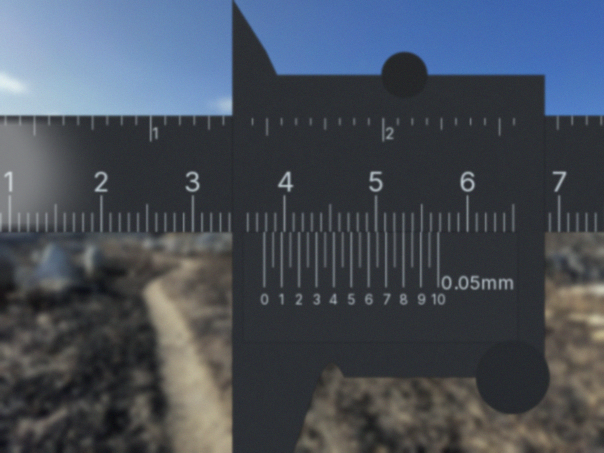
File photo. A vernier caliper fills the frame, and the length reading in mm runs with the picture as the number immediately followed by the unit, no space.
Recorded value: 37.8mm
